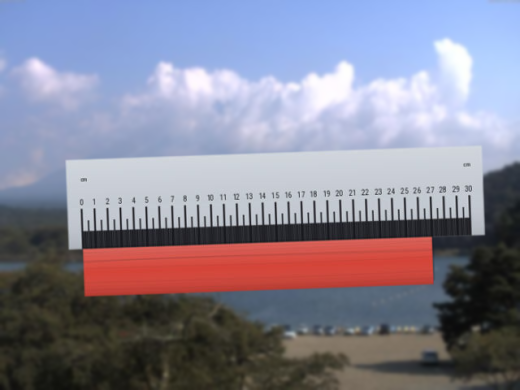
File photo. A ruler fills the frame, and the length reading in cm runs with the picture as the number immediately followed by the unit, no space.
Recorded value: 27cm
